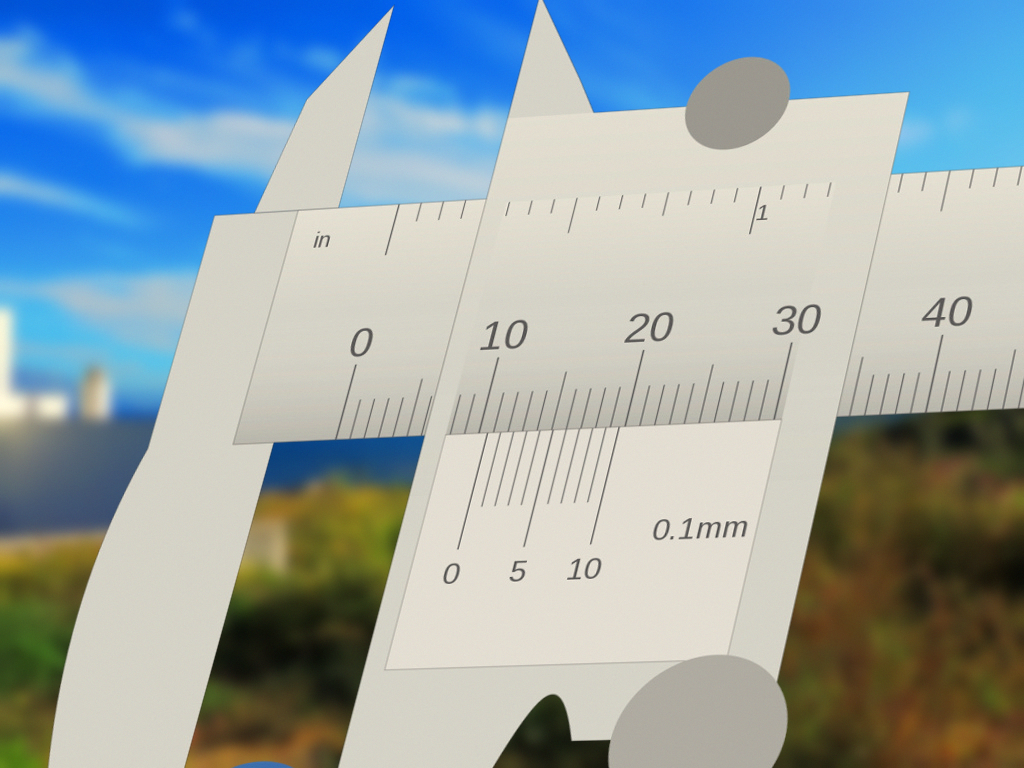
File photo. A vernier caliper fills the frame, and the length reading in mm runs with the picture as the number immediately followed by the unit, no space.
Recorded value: 10.6mm
